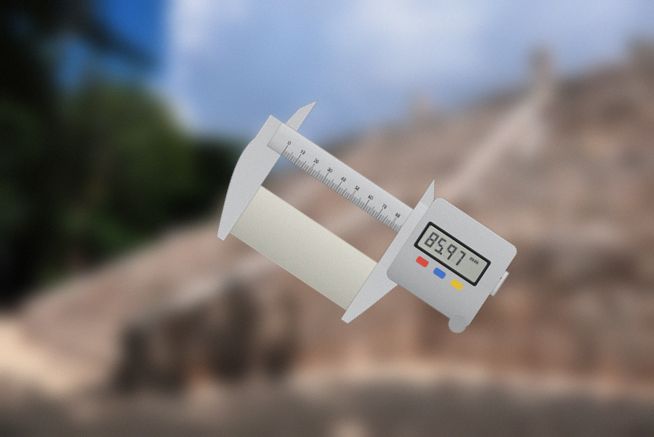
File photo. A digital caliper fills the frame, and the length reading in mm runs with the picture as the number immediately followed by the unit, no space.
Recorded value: 85.97mm
